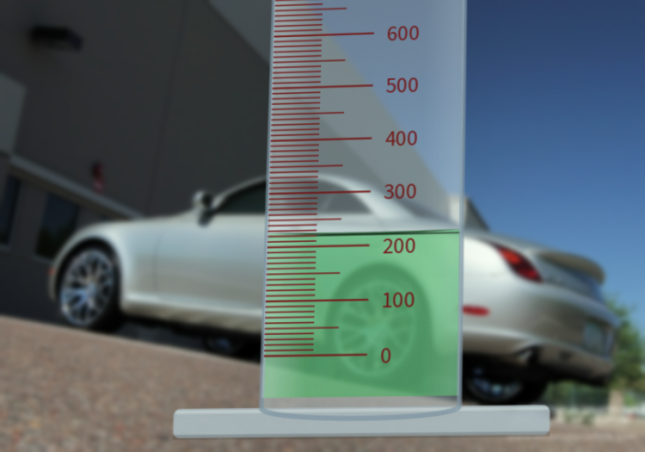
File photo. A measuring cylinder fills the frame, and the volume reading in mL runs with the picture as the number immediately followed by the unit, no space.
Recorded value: 220mL
